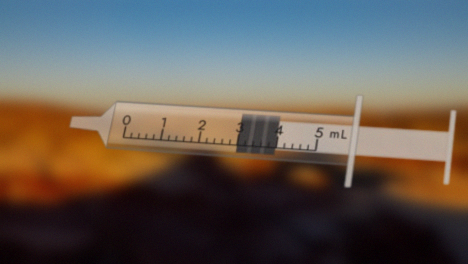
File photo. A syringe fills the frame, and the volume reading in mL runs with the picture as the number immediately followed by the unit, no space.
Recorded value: 3mL
